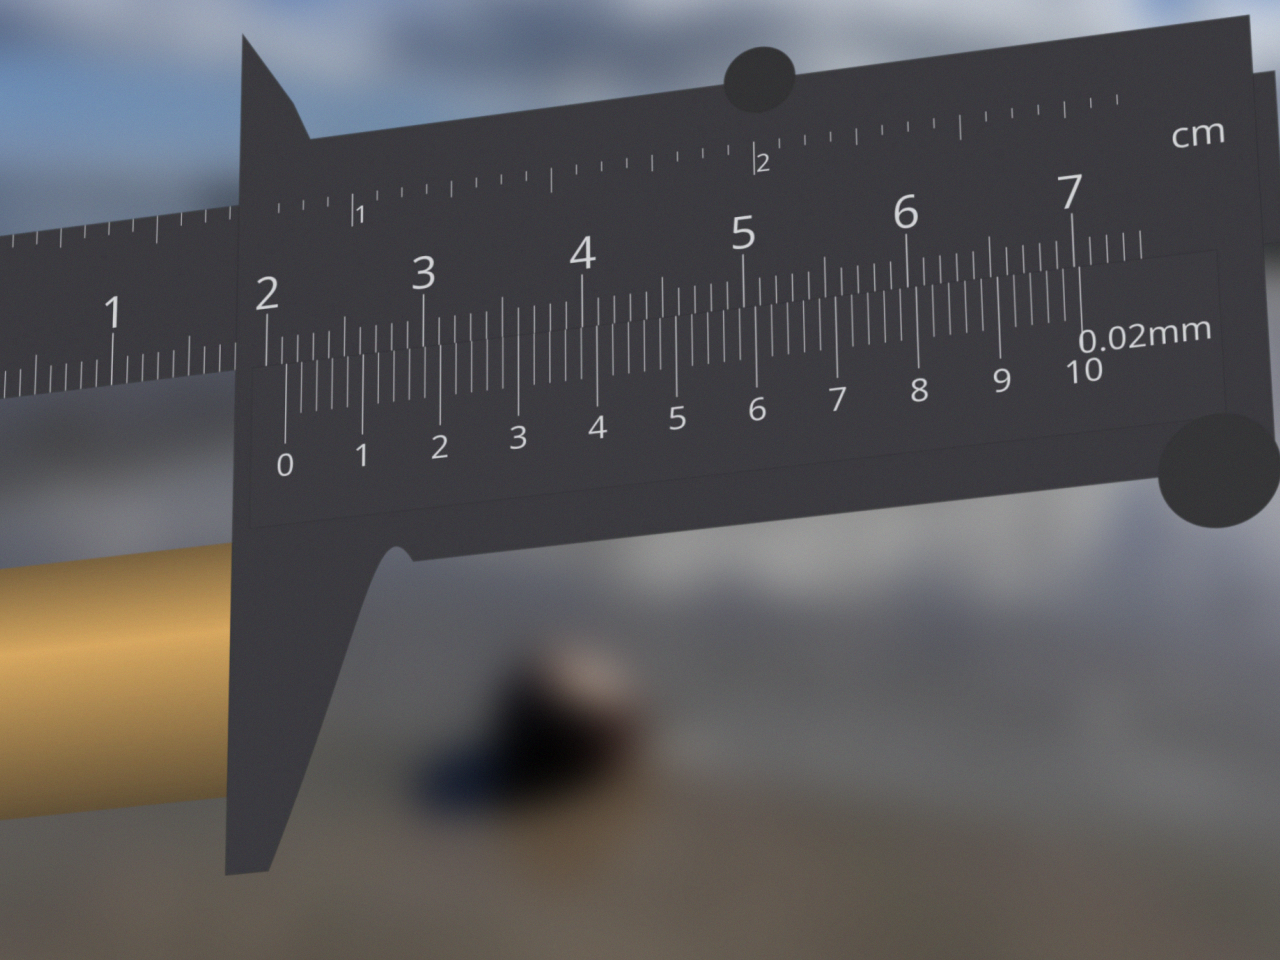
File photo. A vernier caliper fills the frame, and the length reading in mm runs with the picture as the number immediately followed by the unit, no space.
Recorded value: 21.3mm
